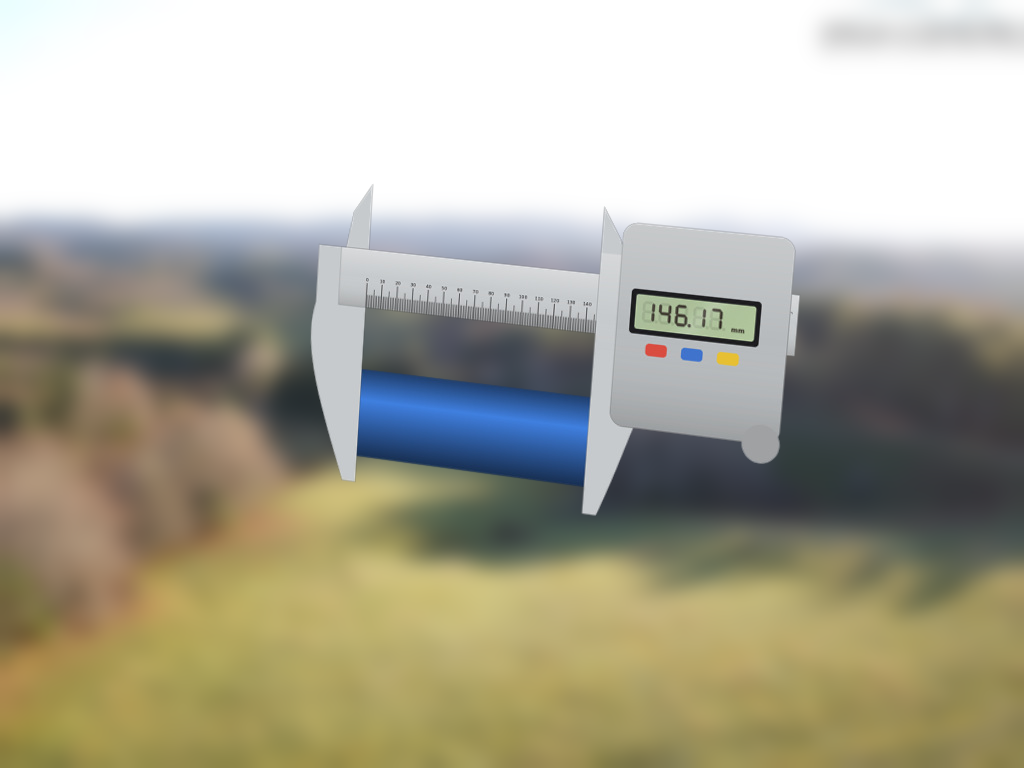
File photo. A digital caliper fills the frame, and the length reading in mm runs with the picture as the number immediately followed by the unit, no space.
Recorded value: 146.17mm
